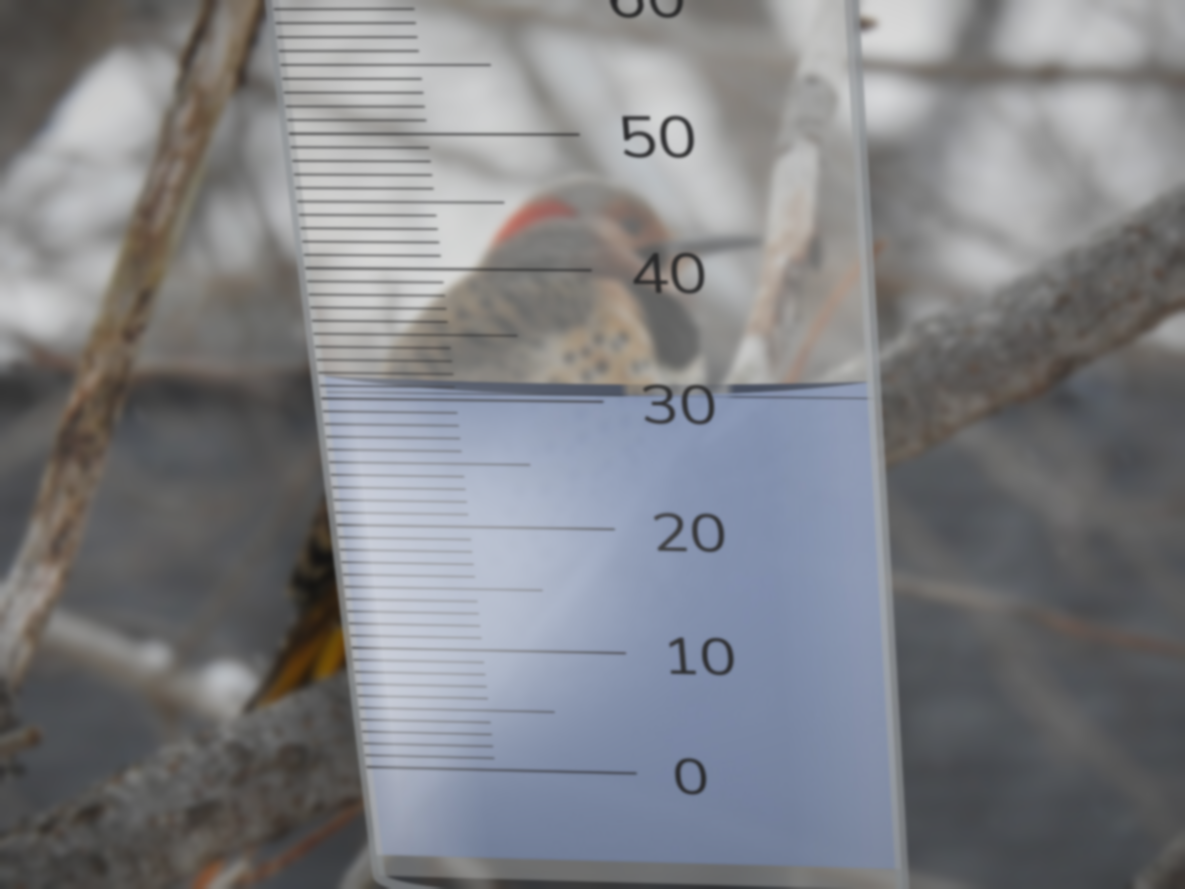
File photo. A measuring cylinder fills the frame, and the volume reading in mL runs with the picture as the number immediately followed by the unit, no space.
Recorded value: 30.5mL
